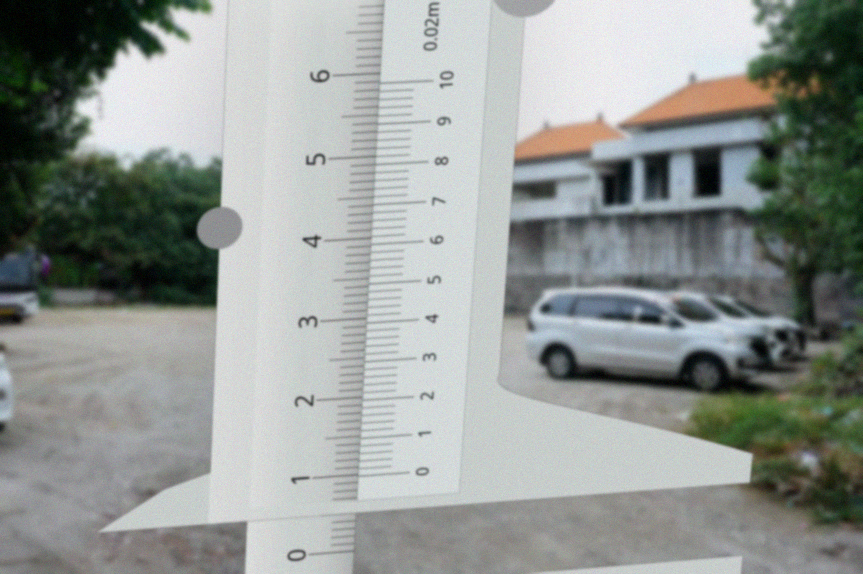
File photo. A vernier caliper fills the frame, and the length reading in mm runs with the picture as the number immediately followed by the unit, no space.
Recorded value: 9.8mm
